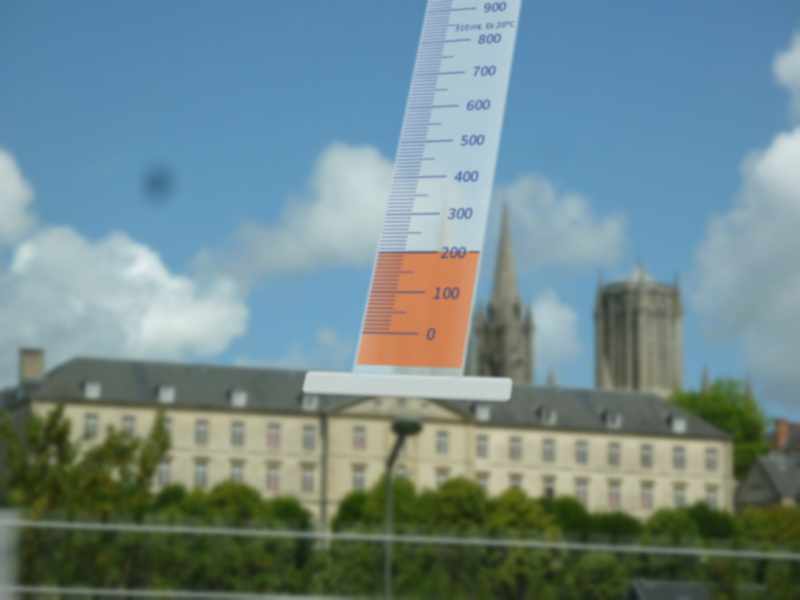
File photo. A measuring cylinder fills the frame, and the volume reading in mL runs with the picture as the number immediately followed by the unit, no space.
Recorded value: 200mL
